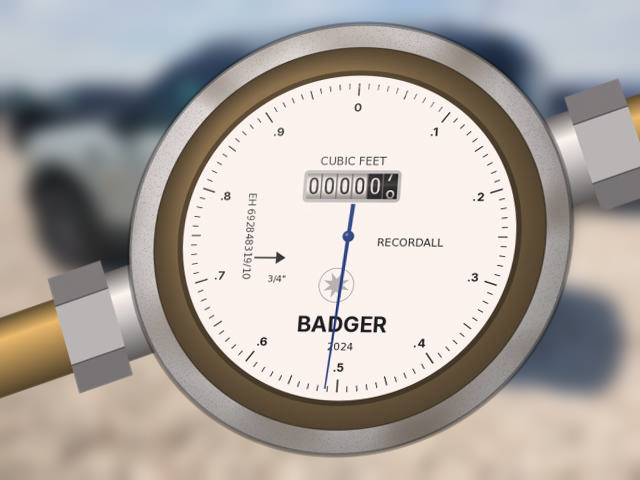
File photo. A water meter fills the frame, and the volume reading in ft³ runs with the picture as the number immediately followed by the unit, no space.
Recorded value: 7.51ft³
